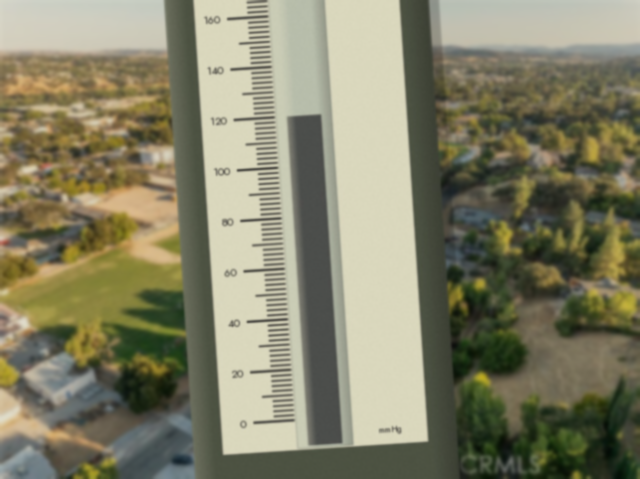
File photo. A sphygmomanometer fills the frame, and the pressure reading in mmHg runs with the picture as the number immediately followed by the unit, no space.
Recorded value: 120mmHg
